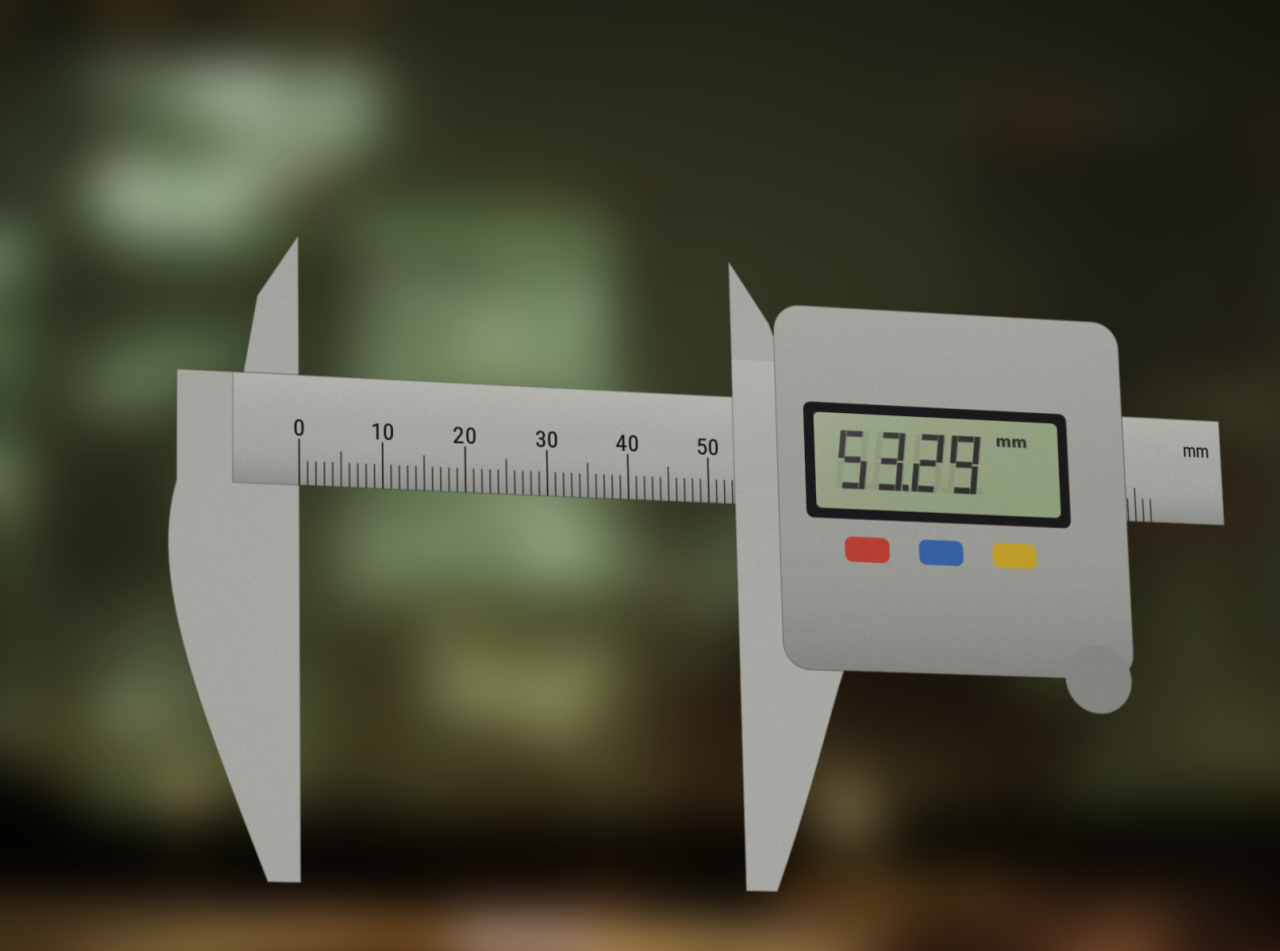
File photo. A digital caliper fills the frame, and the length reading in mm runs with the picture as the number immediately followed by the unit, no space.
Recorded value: 53.29mm
